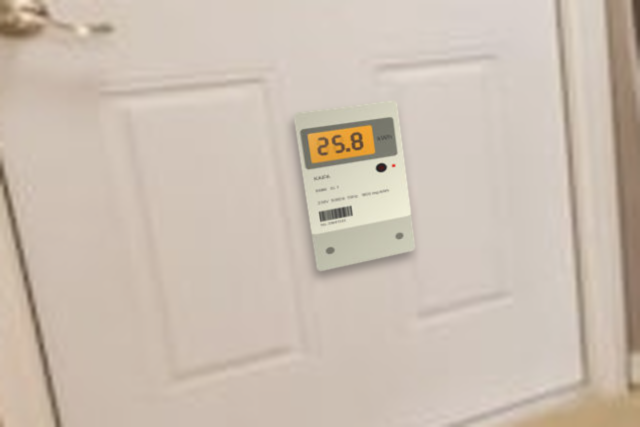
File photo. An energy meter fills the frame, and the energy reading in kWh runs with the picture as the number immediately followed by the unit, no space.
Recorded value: 25.8kWh
